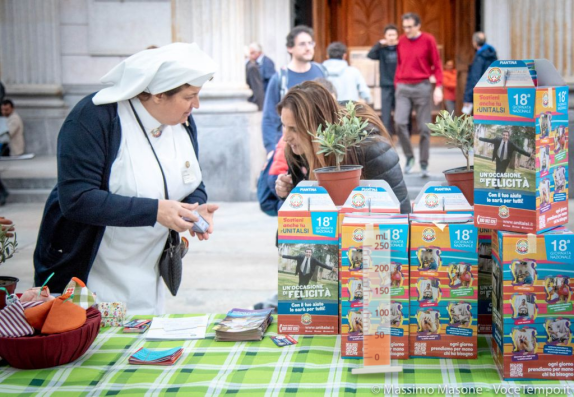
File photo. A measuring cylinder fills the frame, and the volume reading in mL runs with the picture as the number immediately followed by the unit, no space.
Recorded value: 50mL
